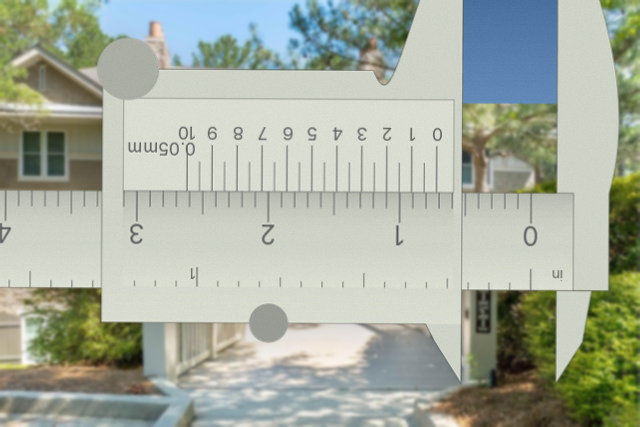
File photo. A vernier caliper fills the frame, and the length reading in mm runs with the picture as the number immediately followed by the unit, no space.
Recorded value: 7.2mm
